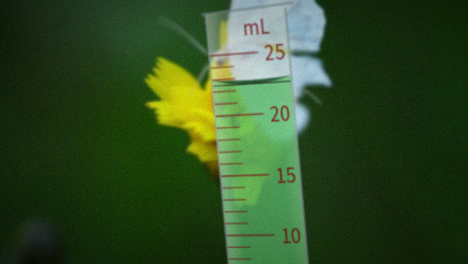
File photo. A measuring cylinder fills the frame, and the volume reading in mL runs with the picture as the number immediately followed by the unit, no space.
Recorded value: 22.5mL
